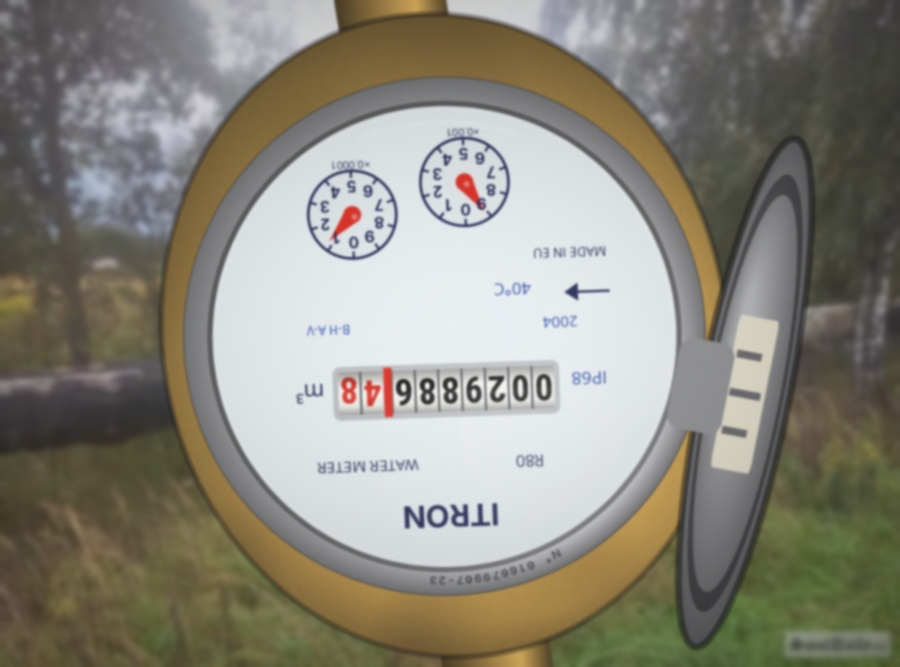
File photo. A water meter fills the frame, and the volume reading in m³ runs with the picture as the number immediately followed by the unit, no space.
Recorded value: 29886.4791m³
